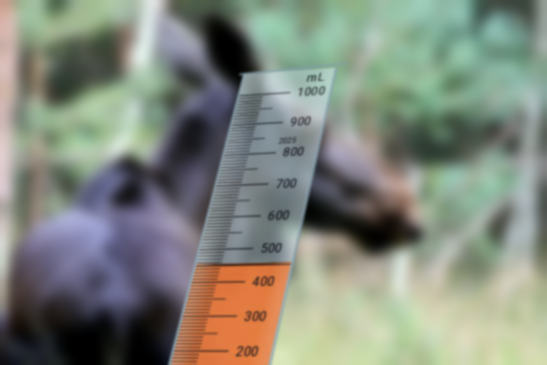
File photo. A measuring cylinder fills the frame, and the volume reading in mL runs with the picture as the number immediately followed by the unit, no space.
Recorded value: 450mL
